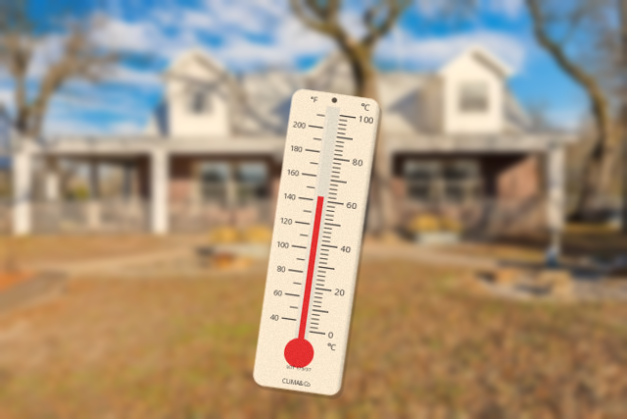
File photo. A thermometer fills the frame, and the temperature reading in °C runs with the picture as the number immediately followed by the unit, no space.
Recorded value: 62°C
